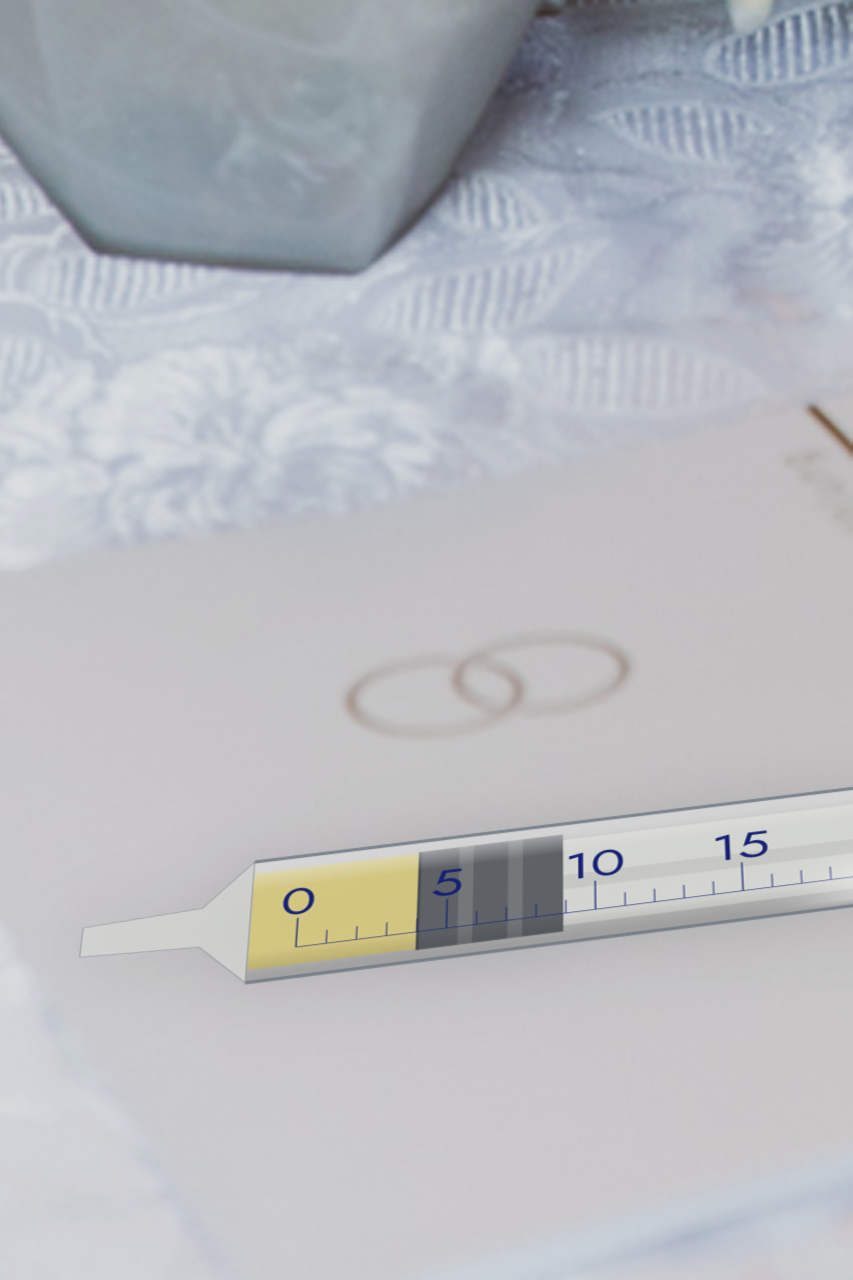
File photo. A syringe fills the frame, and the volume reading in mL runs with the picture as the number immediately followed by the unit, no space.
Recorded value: 4mL
